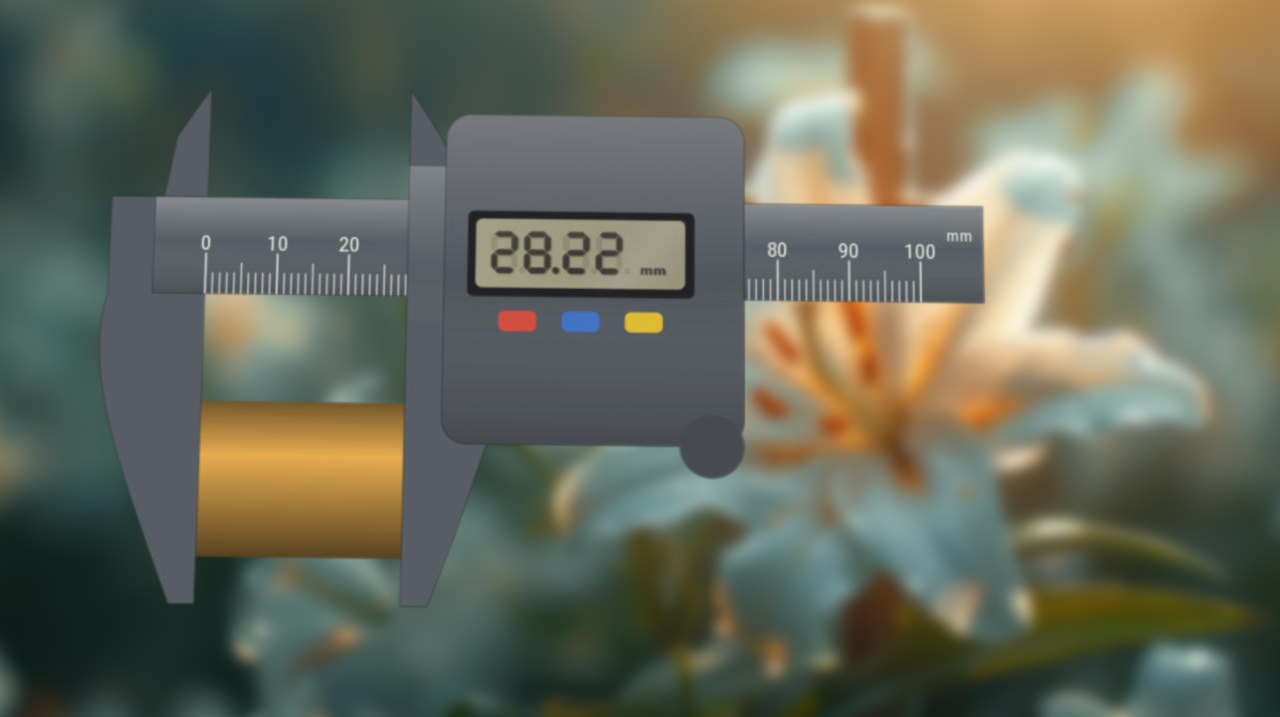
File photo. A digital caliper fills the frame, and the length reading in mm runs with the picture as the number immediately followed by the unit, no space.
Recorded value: 28.22mm
